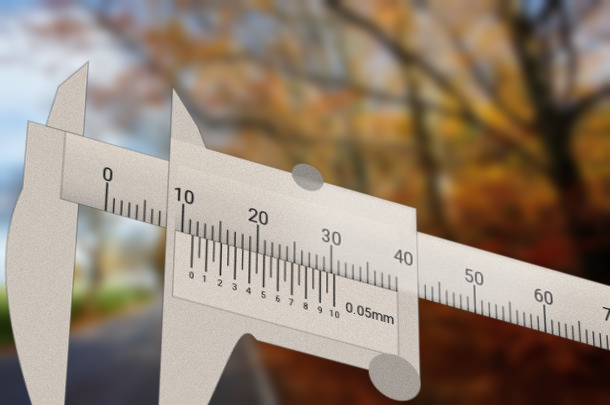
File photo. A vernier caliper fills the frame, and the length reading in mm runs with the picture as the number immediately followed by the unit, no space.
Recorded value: 11.4mm
